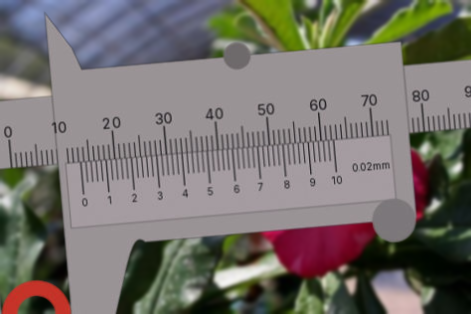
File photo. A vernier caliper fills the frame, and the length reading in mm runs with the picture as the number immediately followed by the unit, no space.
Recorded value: 13.4mm
